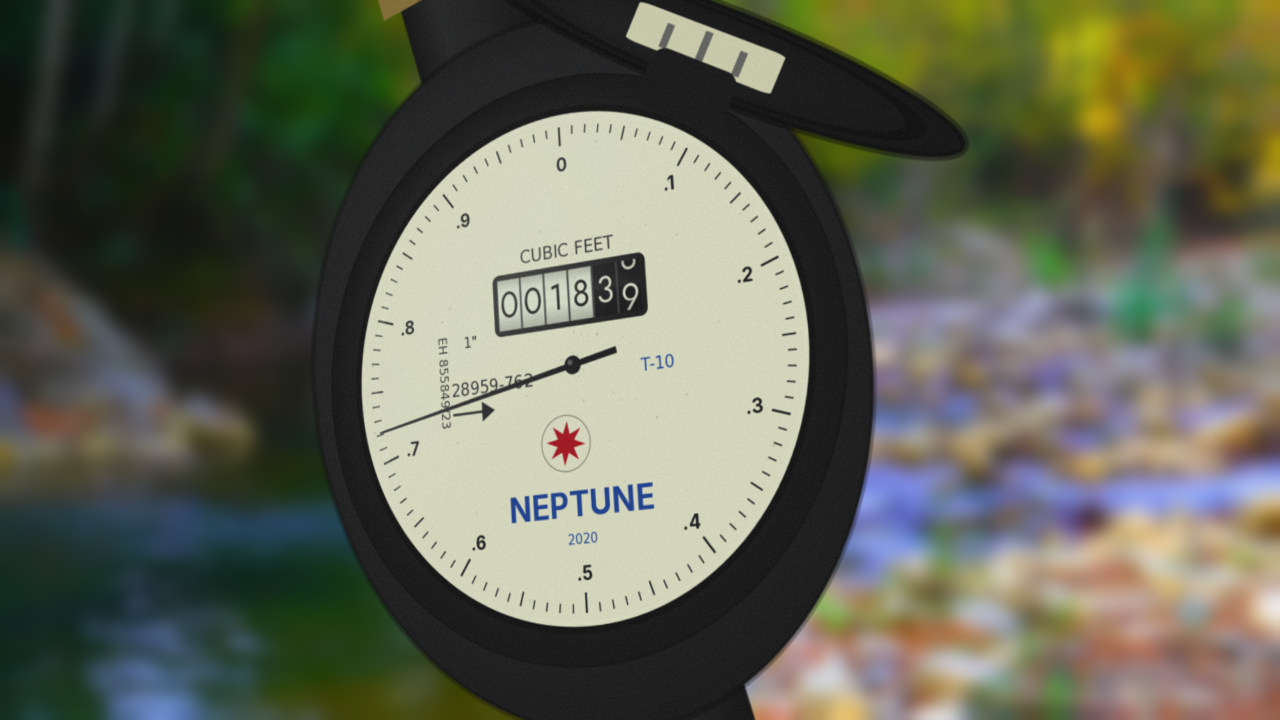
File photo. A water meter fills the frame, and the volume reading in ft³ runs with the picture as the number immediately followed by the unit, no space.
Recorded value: 1838.72ft³
